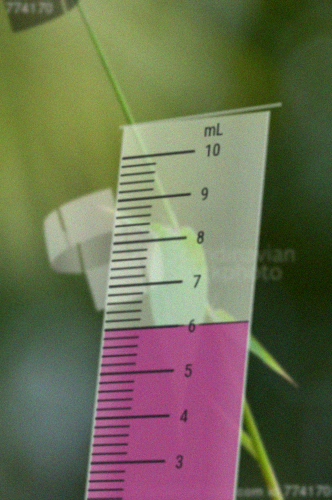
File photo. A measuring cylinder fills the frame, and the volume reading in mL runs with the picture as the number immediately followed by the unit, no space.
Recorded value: 6mL
